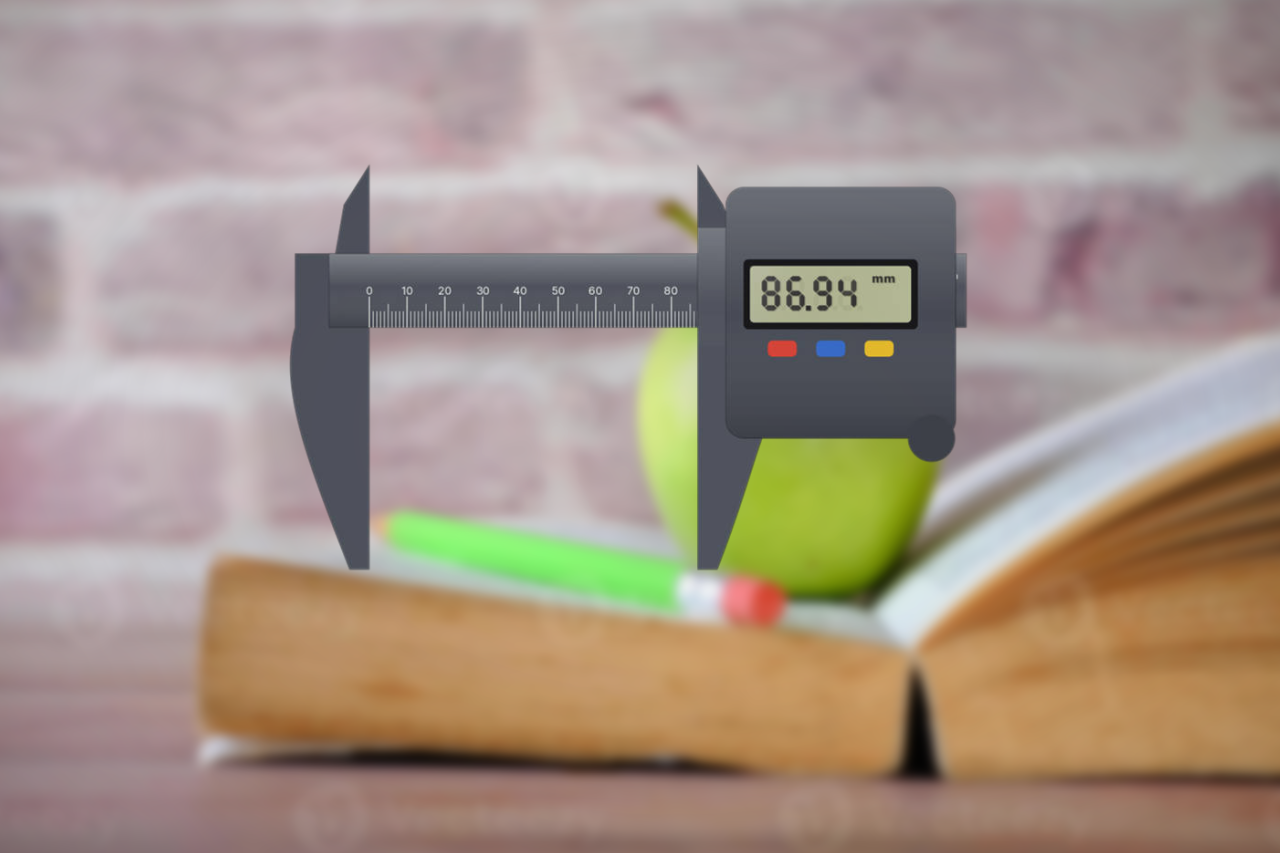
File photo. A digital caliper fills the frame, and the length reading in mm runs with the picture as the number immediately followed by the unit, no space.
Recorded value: 86.94mm
